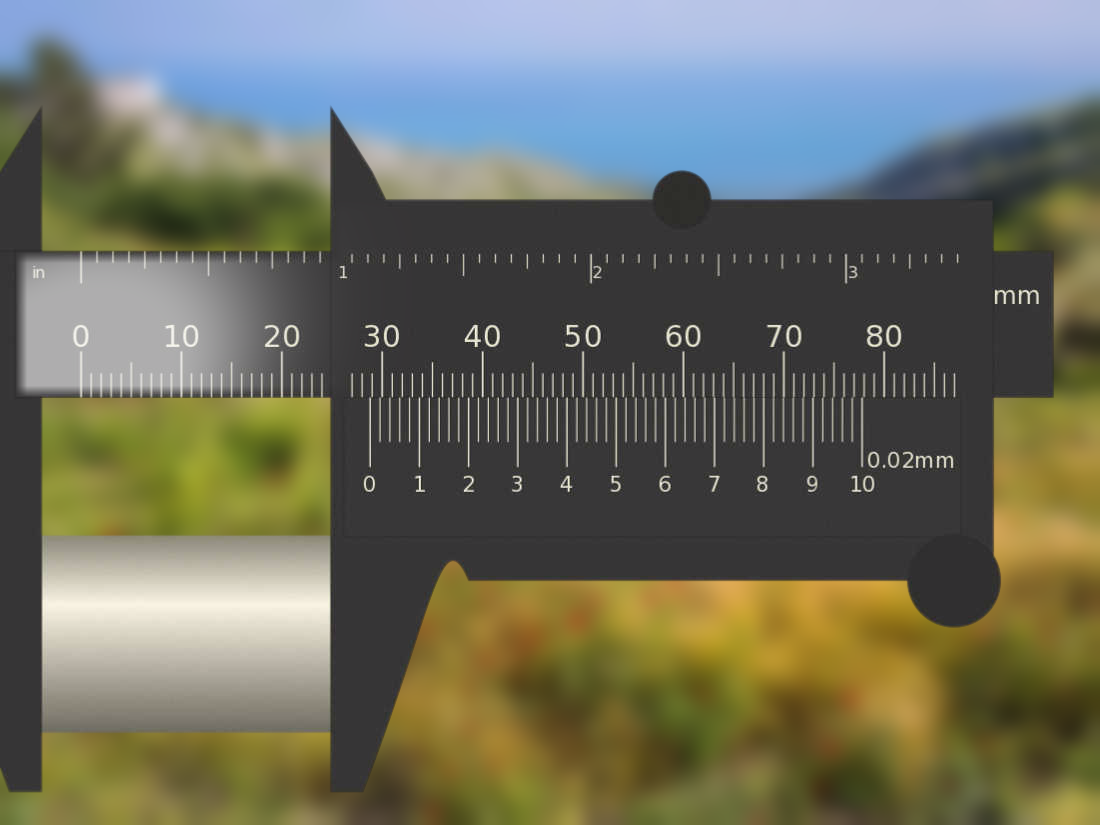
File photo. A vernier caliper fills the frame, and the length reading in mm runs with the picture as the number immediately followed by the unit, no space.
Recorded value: 28.8mm
